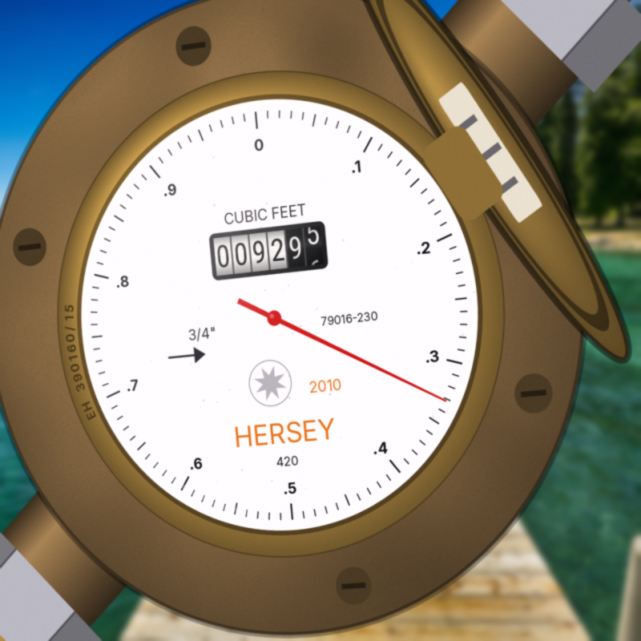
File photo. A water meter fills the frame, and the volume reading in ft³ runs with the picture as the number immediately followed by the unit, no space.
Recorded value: 9295.33ft³
